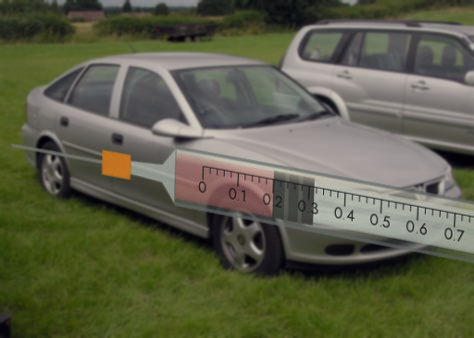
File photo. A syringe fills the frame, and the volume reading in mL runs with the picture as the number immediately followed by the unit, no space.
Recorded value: 0.2mL
